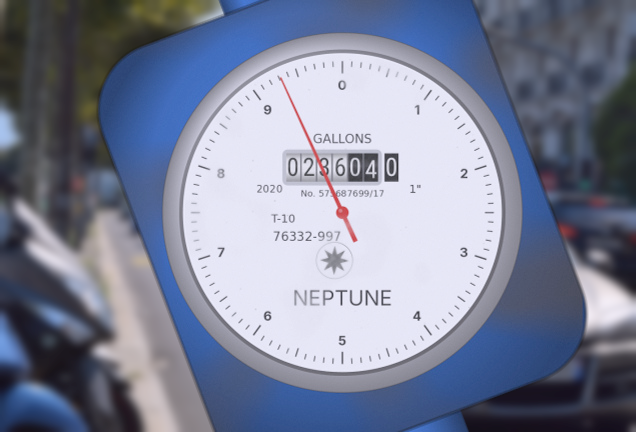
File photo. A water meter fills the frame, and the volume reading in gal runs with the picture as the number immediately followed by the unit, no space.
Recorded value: 236039.3gal
